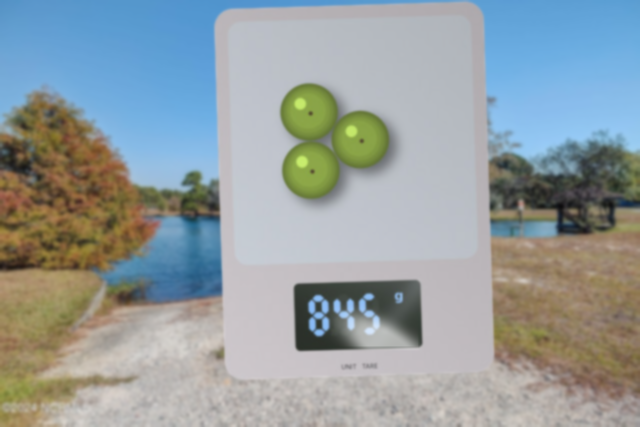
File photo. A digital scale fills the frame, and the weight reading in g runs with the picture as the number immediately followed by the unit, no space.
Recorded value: 845g
